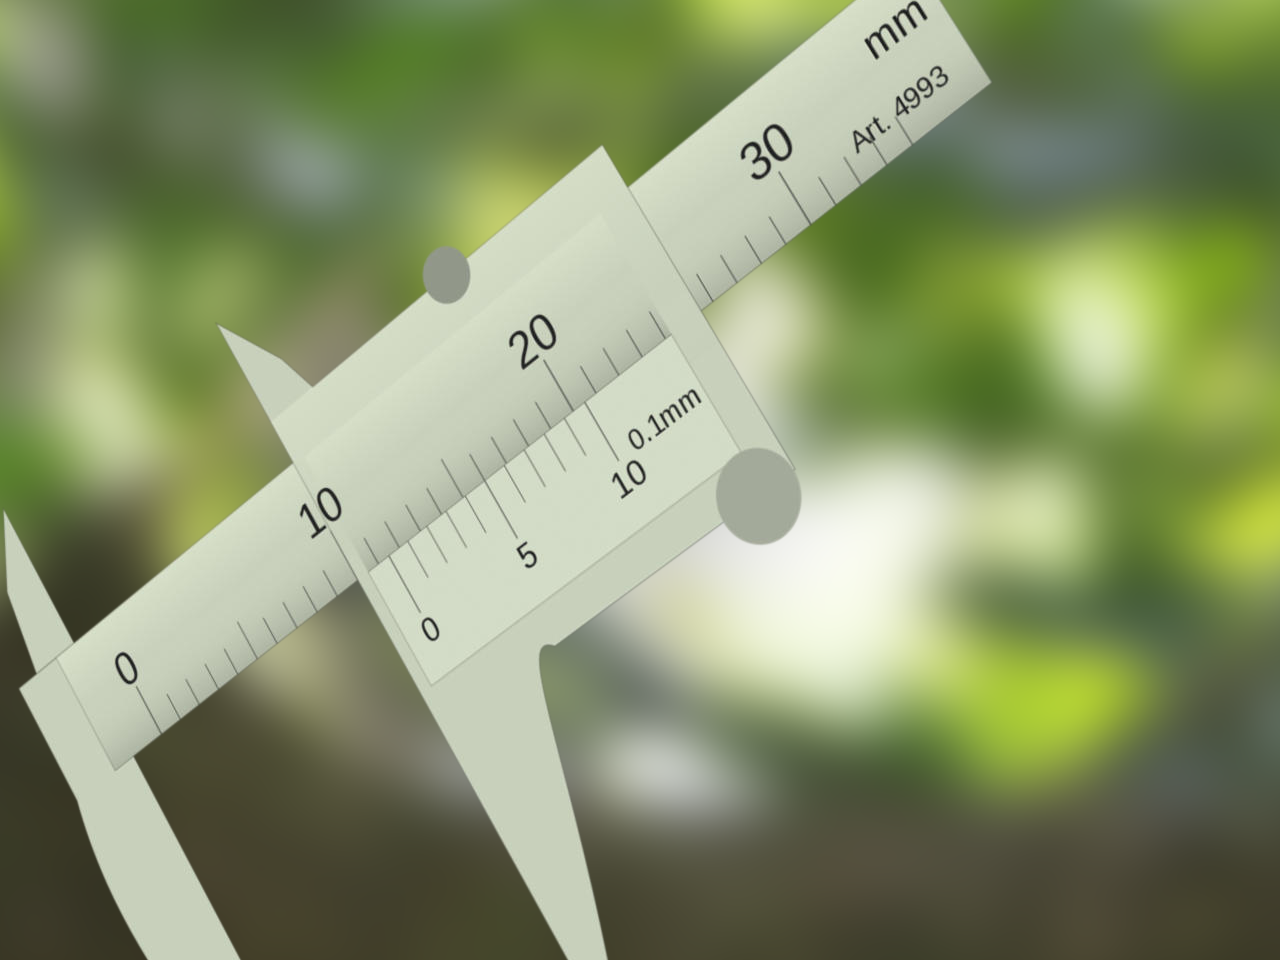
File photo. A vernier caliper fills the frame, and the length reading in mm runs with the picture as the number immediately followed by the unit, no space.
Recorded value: 11.5mm
